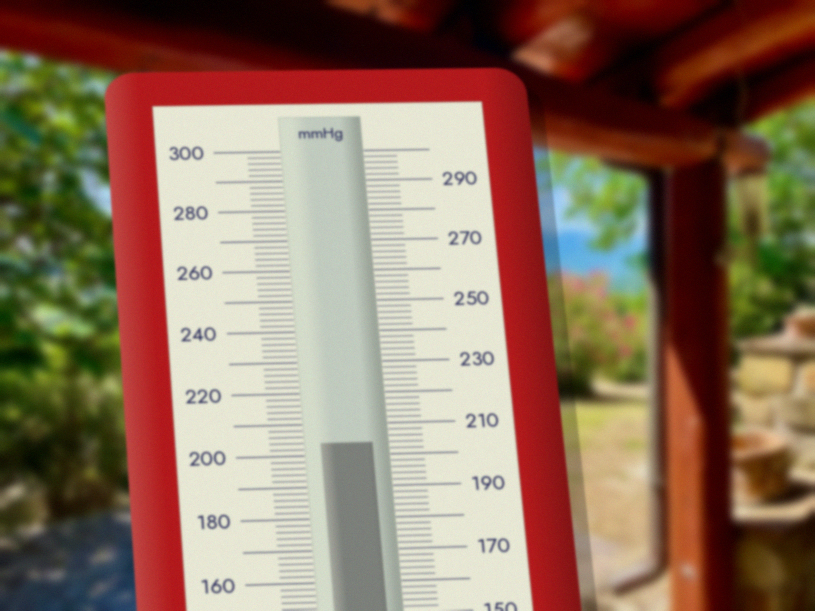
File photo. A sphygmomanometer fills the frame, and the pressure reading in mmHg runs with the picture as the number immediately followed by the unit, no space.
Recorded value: 204mmHg
